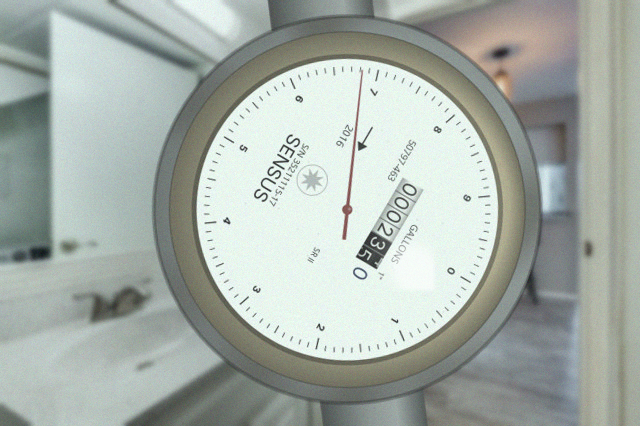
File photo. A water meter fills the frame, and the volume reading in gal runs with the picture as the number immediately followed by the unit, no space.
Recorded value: 2346.8gal
